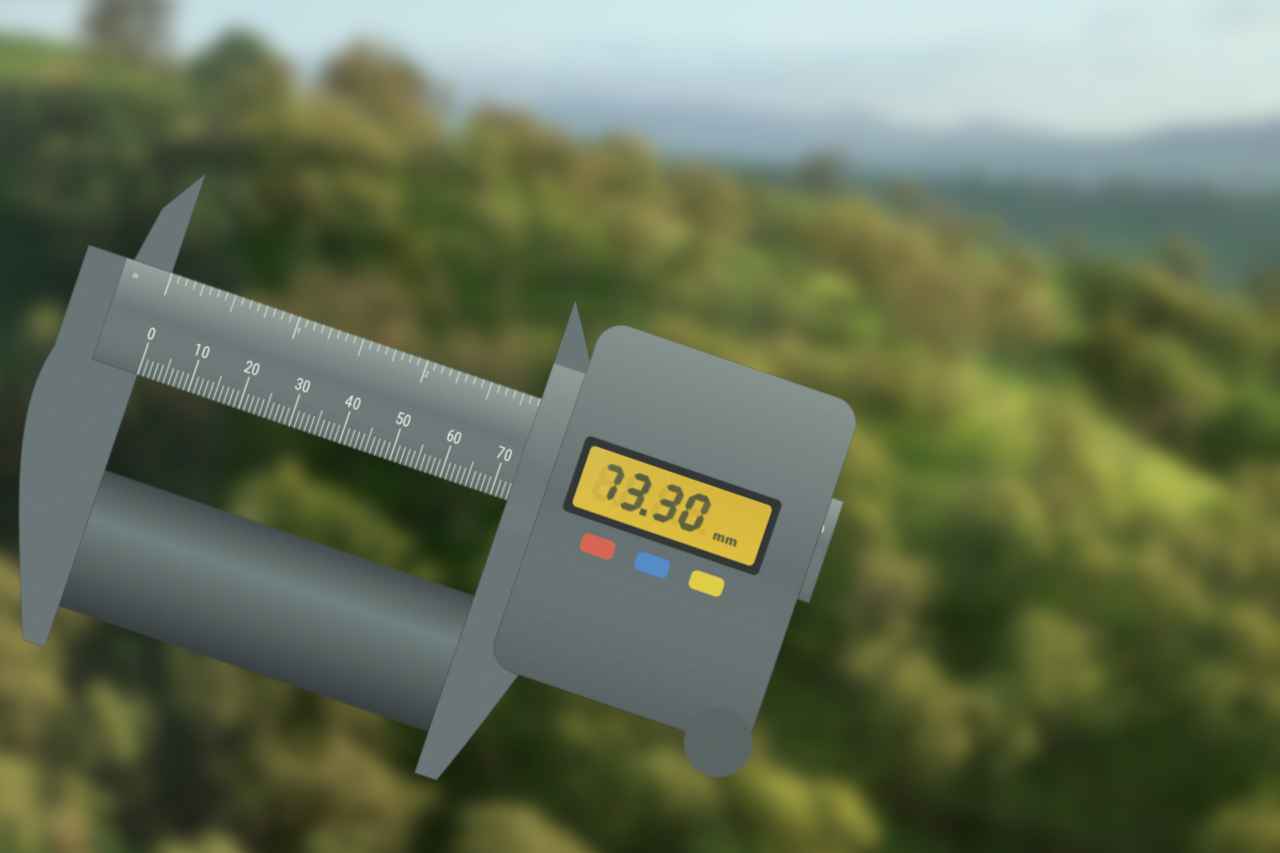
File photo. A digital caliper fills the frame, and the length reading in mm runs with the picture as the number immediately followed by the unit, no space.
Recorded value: 73.30mm
